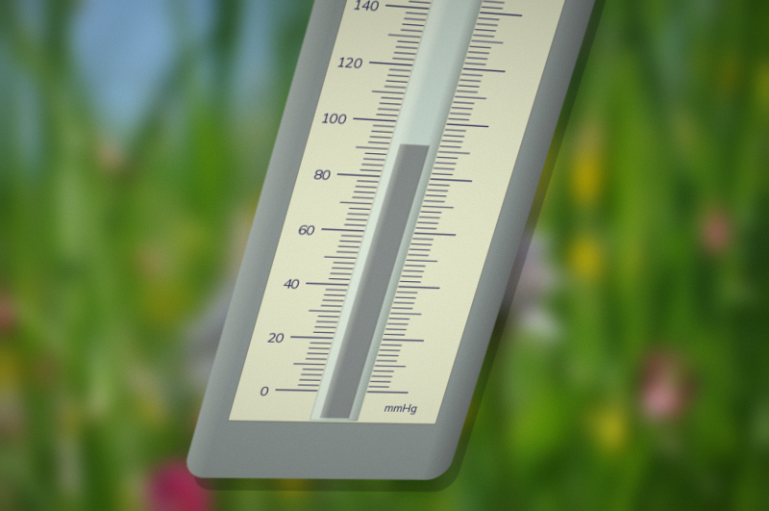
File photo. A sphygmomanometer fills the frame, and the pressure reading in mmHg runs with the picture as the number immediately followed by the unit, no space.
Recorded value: 92mmHg
